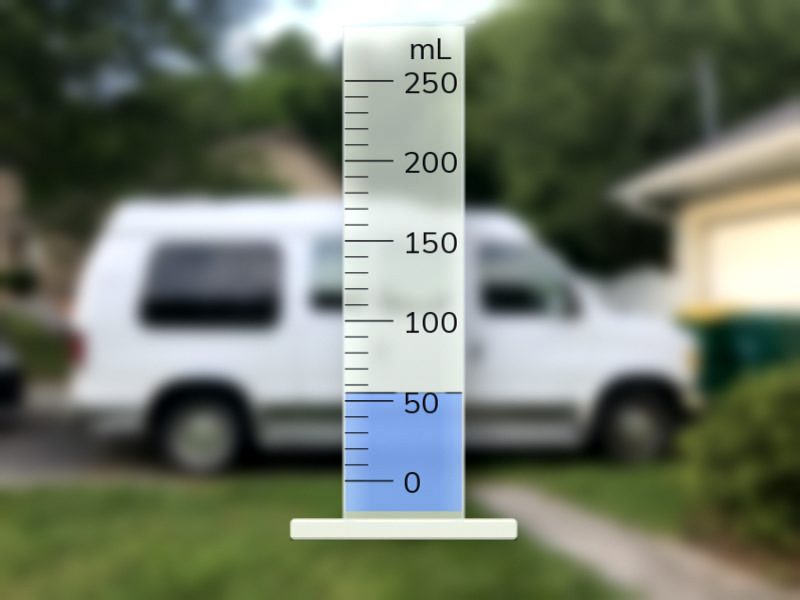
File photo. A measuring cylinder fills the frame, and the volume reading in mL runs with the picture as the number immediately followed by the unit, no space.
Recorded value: 55mL
